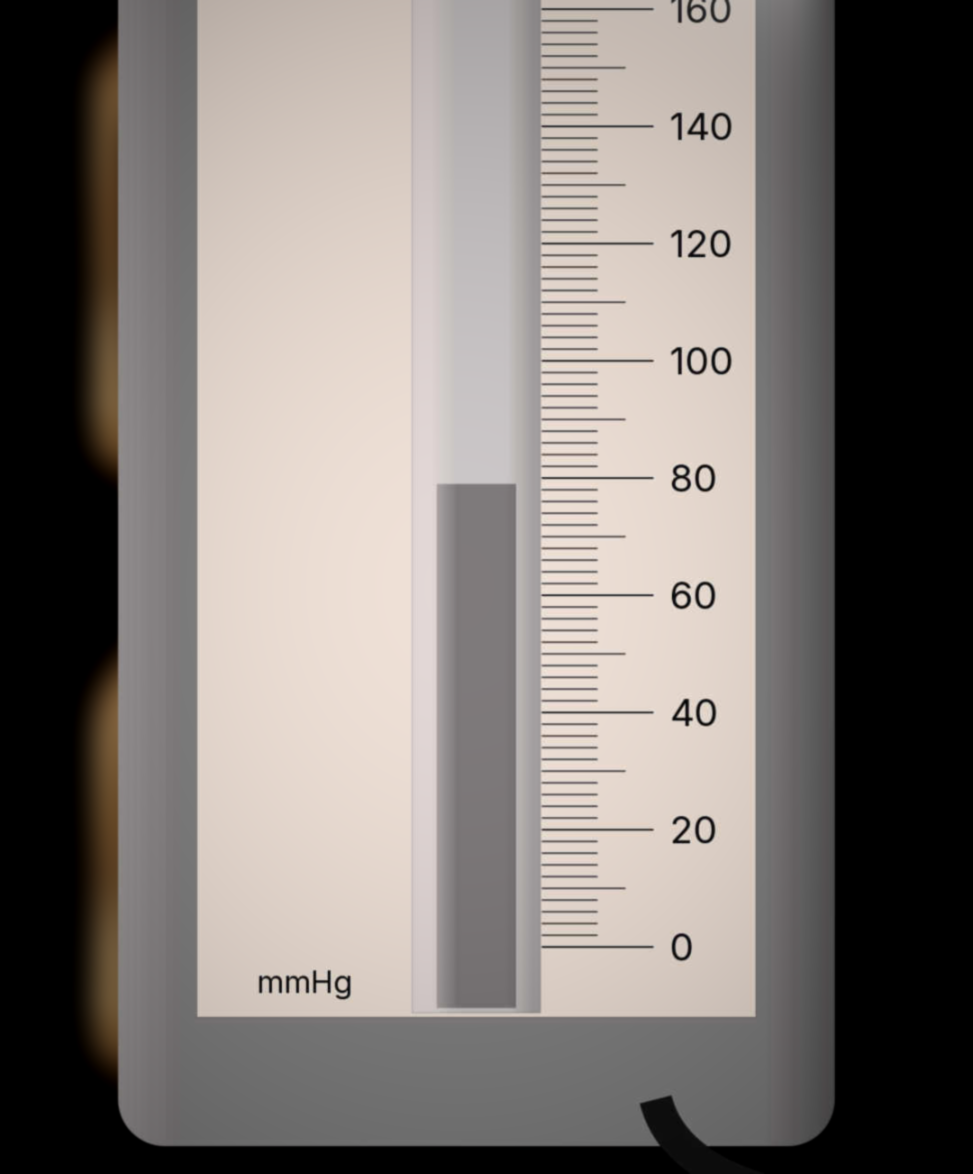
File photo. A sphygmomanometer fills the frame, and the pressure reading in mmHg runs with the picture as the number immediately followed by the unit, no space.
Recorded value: 79mmHg
